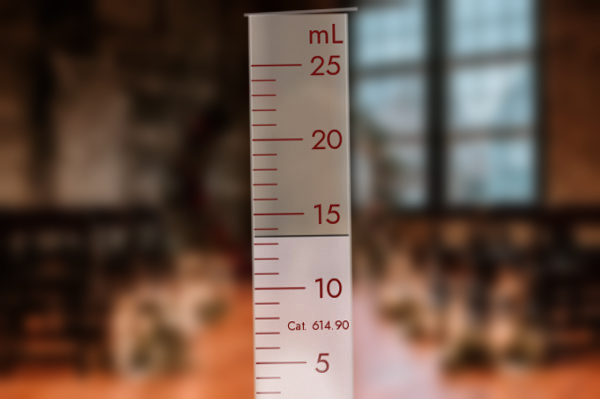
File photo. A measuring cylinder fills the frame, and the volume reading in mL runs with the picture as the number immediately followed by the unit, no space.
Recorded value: 13.5mL
